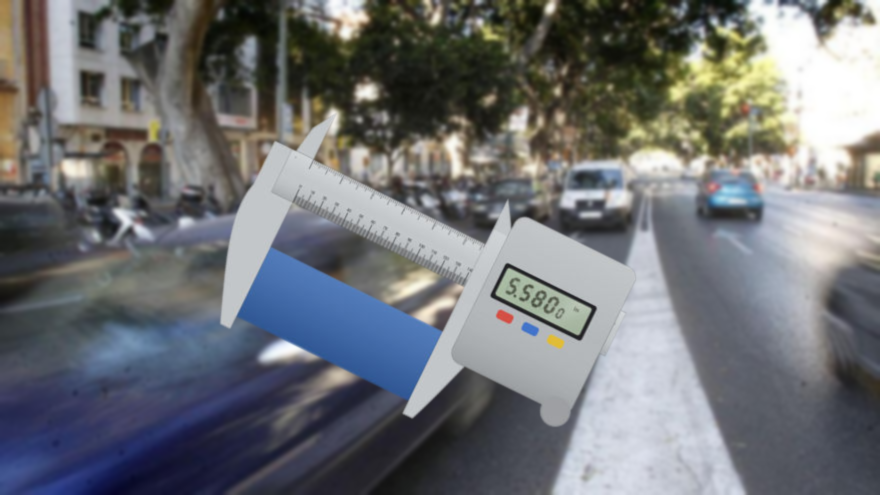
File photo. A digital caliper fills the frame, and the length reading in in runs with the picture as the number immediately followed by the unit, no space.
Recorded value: 5.5800in
